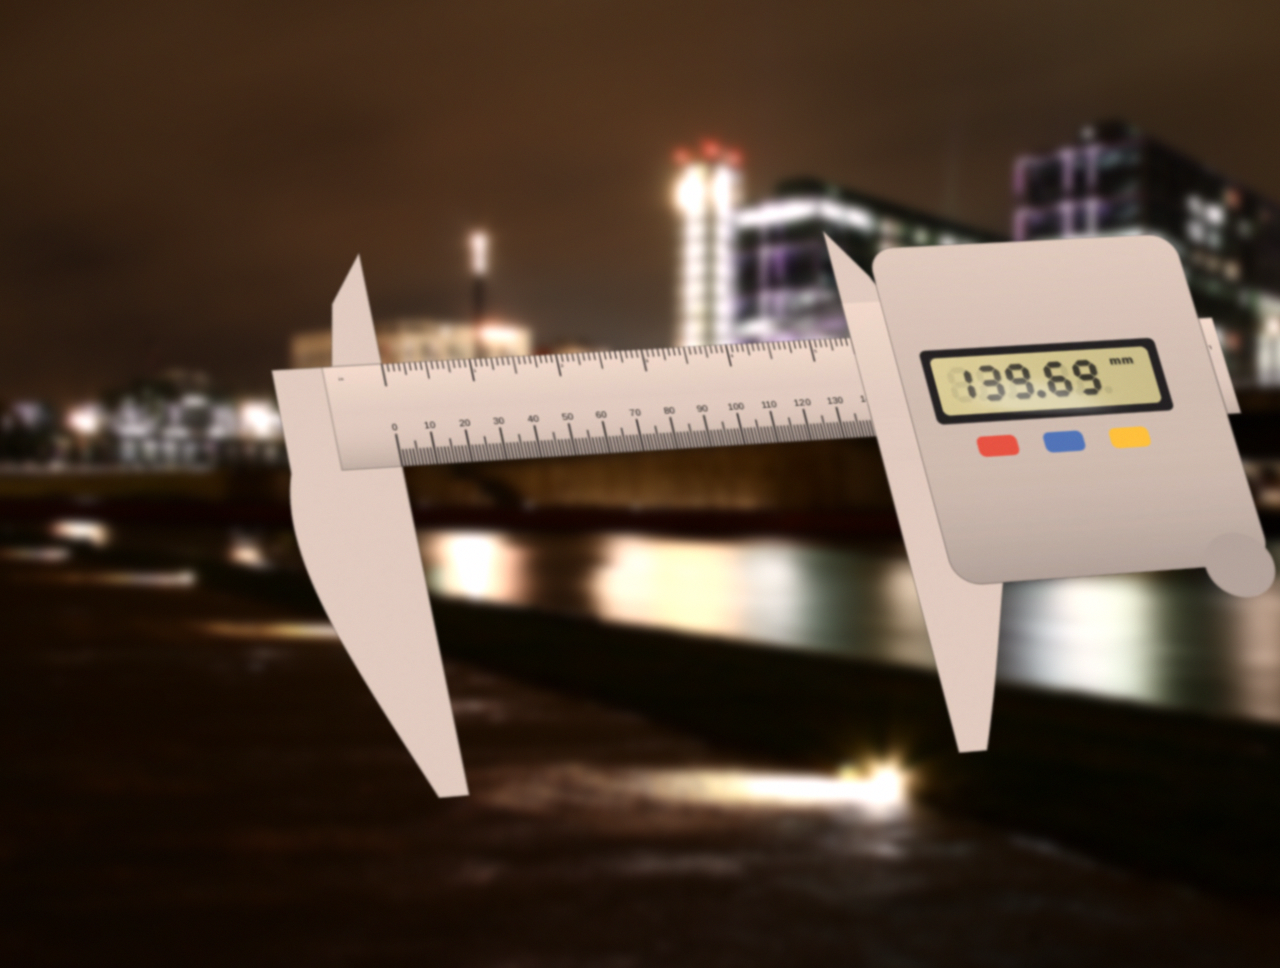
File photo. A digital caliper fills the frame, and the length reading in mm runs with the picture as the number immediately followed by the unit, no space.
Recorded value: 139.69mm
